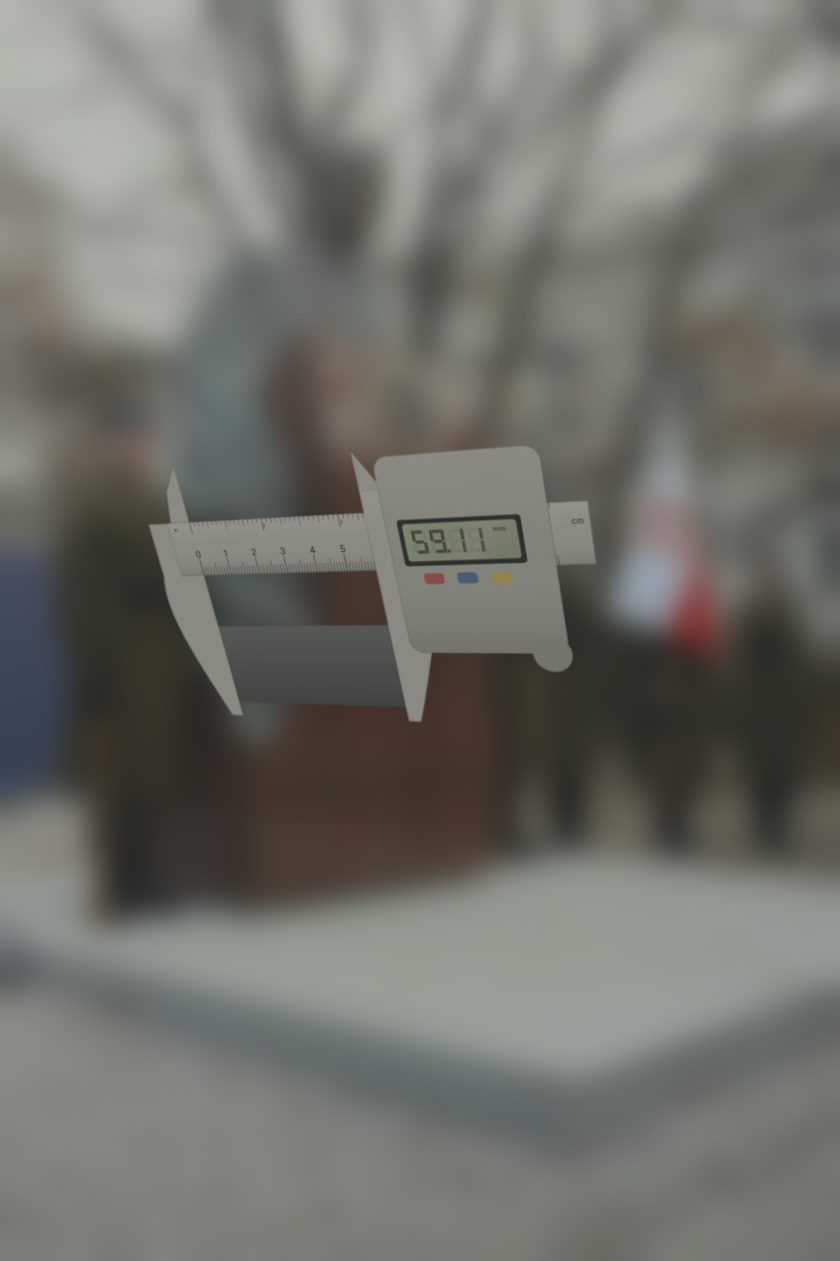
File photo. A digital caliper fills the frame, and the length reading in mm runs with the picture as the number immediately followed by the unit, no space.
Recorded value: 59.11mm
